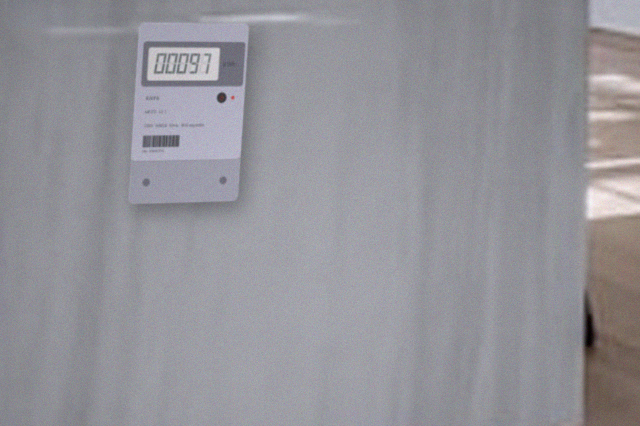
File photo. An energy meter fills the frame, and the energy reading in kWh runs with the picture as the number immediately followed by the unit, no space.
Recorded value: 97kWh
